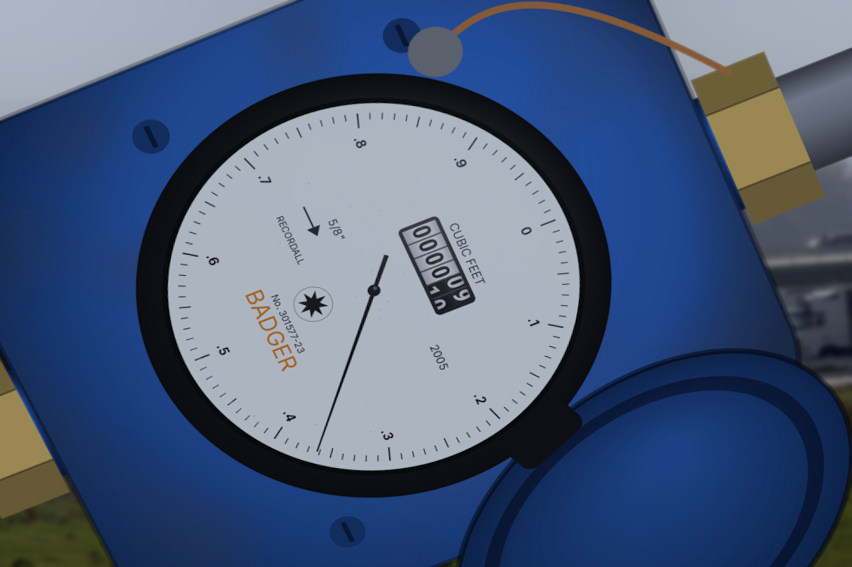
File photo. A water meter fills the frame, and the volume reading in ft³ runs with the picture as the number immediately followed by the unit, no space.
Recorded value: 9.36ft³
